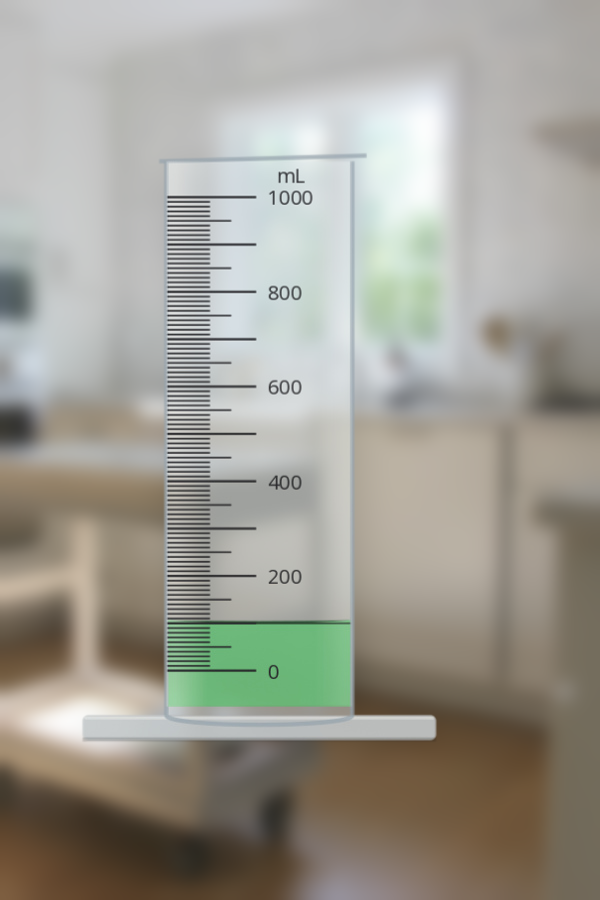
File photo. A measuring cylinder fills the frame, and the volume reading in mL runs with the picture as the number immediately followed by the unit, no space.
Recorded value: 100mL
